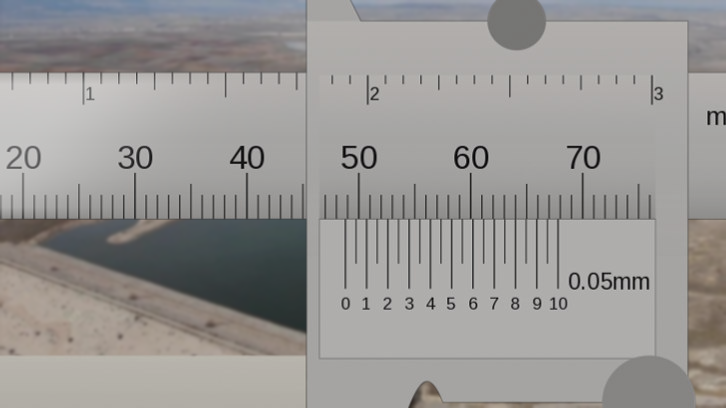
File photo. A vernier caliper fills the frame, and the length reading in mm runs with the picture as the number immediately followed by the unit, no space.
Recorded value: 48.8mm
